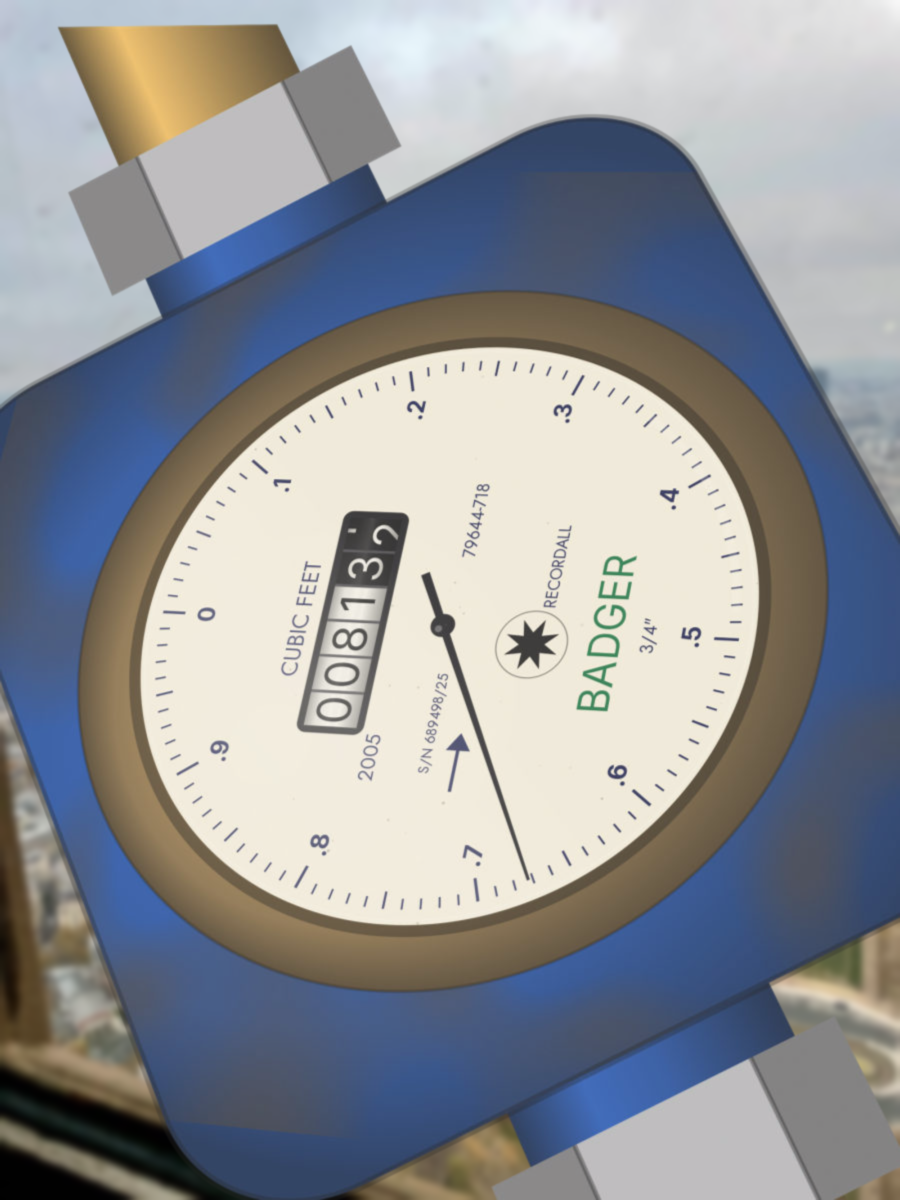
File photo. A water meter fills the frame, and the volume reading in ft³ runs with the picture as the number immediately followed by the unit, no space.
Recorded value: 8131.67ft³
